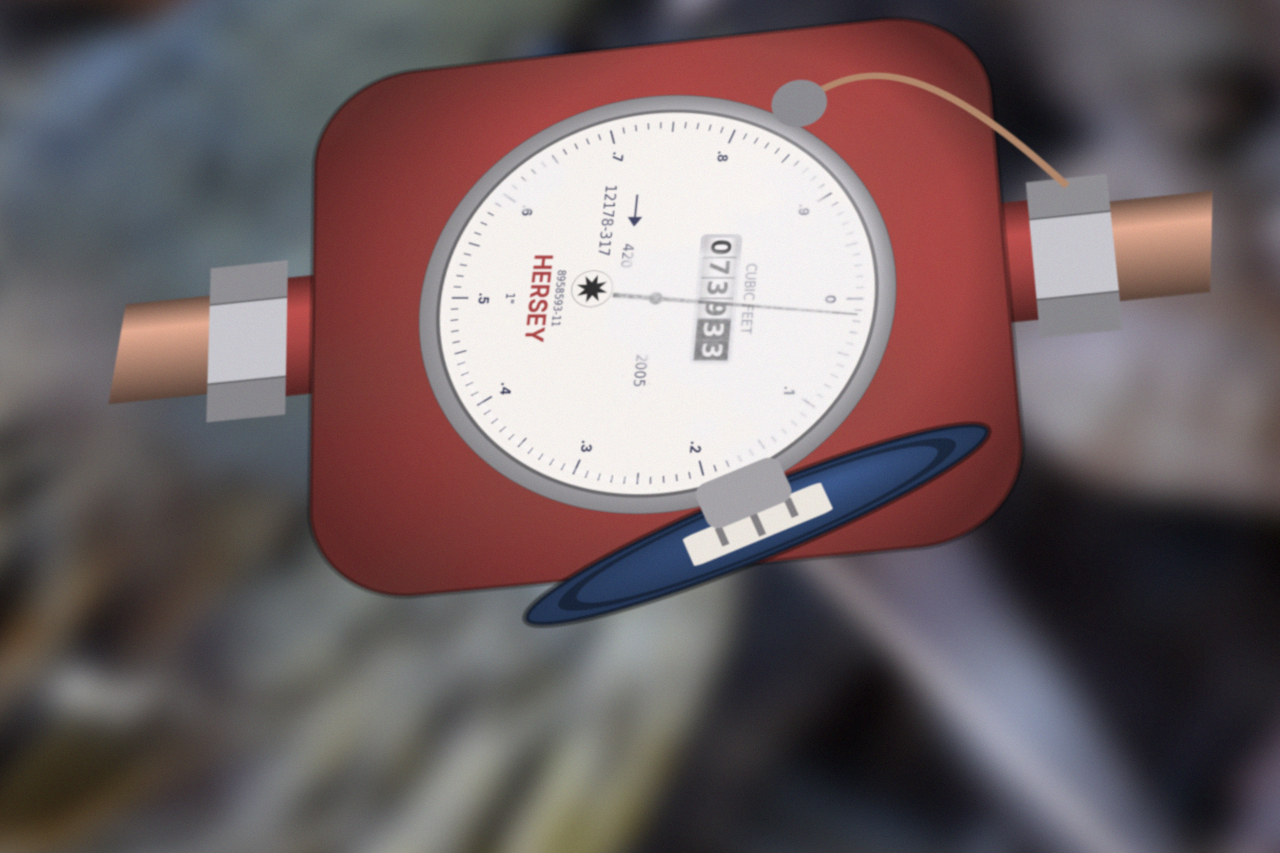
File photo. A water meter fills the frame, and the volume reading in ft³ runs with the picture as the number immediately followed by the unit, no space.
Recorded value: 73933.01ft³
